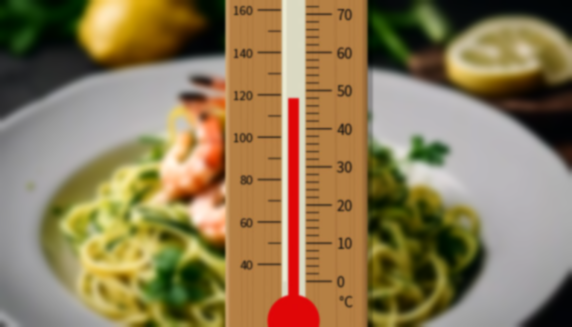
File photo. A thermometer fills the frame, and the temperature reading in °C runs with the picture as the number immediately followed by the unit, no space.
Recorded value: 48°C
